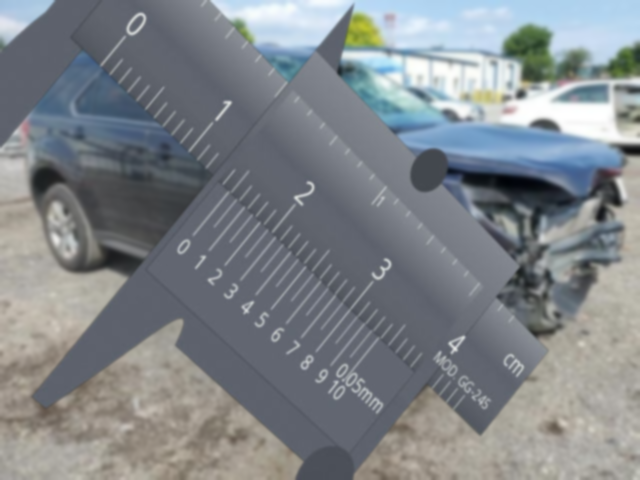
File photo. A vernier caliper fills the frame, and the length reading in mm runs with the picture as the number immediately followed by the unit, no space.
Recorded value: 14.8mm
